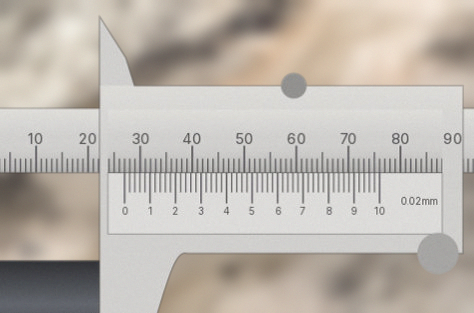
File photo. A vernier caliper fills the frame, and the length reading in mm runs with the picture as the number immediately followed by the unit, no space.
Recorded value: 27.0mm
